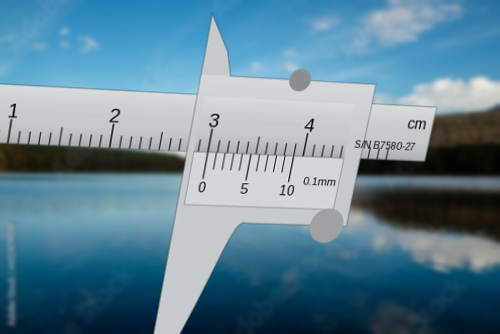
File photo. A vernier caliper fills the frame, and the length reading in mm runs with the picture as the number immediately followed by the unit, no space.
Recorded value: 30.0mm
